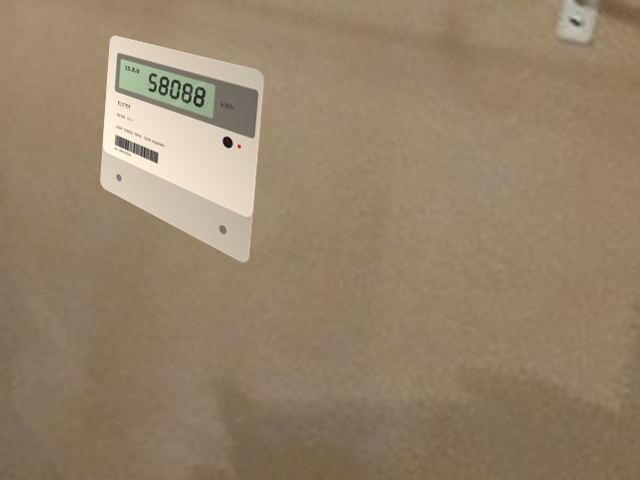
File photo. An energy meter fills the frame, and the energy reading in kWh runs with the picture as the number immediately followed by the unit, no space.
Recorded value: 58088kWh
